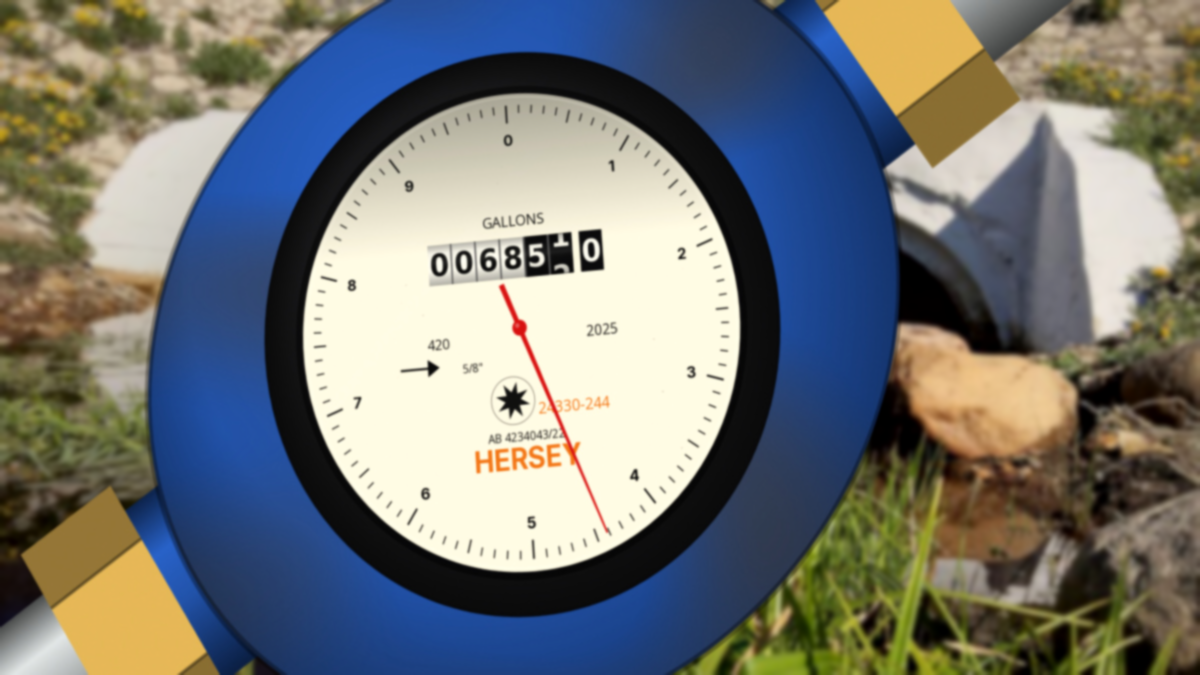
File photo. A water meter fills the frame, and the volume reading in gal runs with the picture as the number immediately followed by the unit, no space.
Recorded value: 68514.4gal
